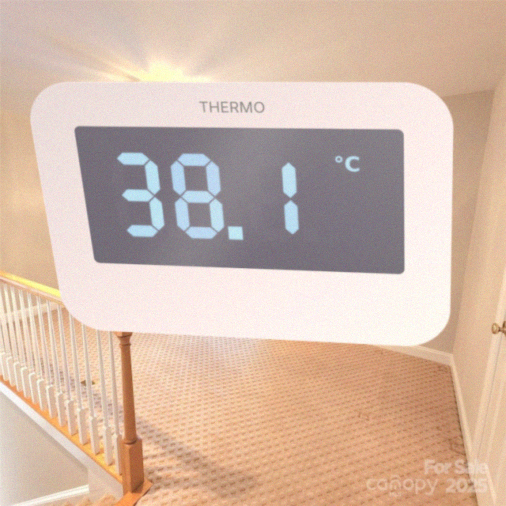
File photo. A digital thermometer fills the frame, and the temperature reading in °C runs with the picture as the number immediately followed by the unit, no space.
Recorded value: 38.1°C
